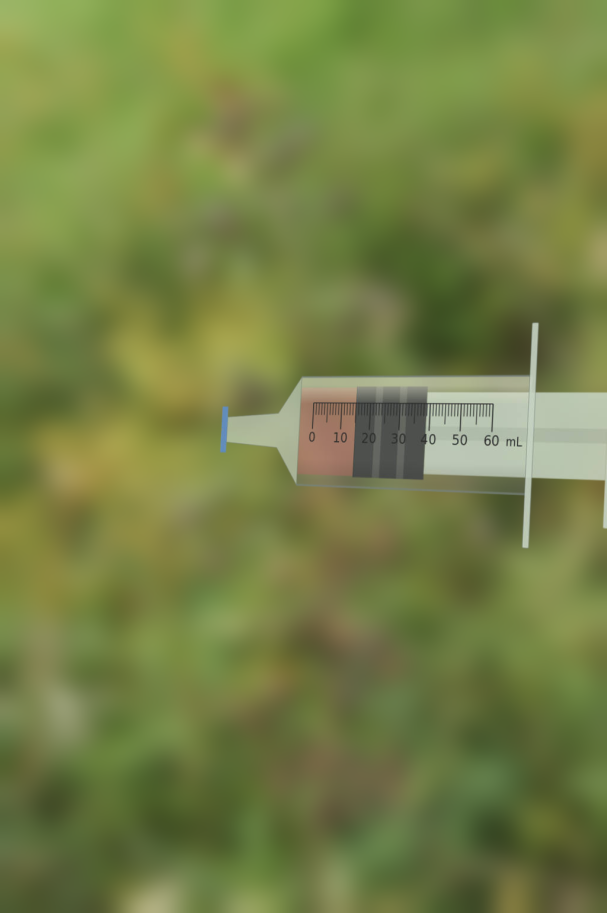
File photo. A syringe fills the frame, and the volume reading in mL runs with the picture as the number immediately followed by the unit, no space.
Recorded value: 15mL
